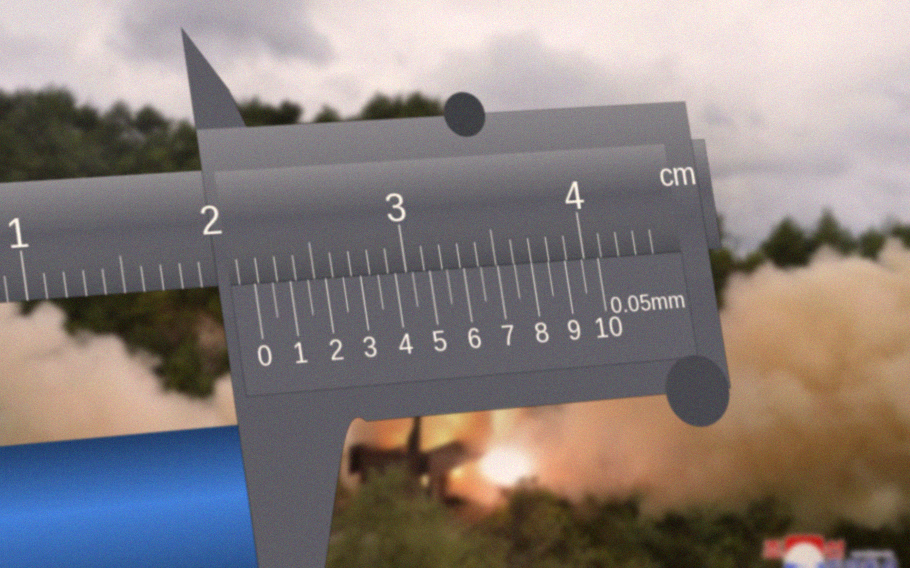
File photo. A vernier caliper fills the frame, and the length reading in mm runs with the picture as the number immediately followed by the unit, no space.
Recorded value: 21.8mm
